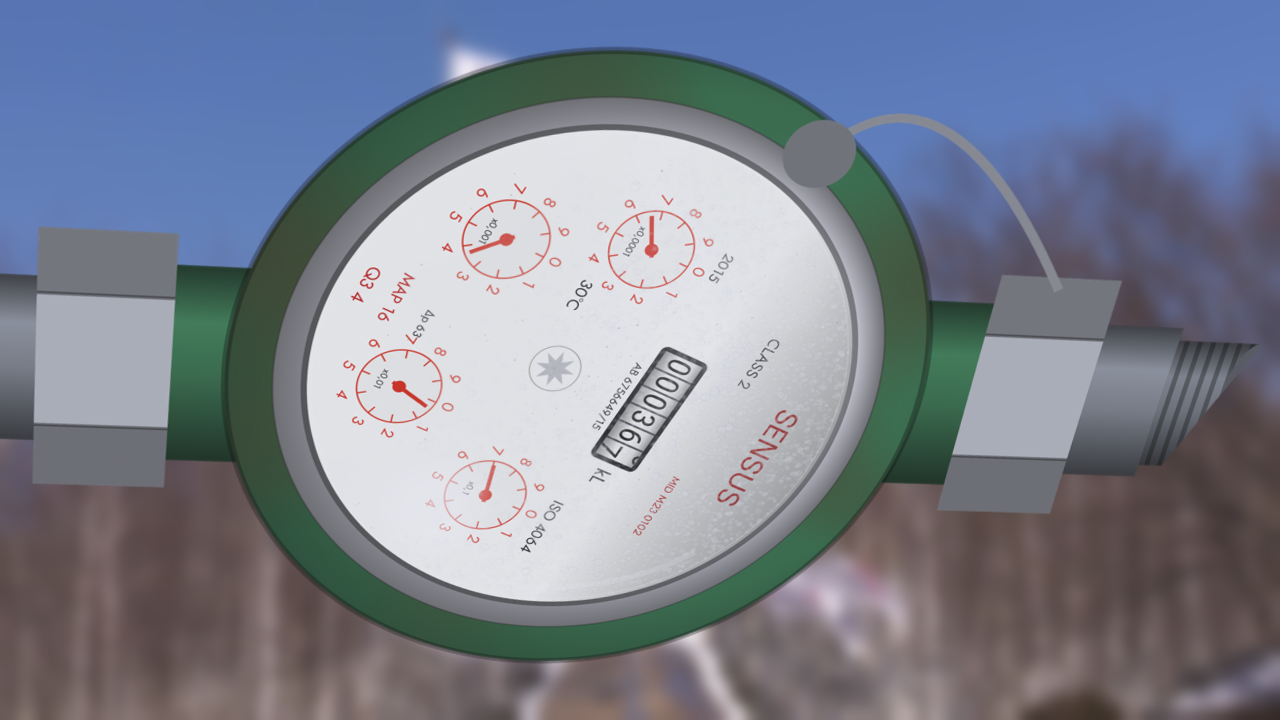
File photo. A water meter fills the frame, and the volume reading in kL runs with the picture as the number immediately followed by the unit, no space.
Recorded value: 366.7036kL
